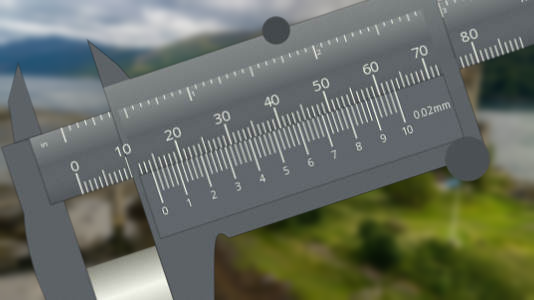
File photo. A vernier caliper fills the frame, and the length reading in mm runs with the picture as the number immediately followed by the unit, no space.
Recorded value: 14.0mm
